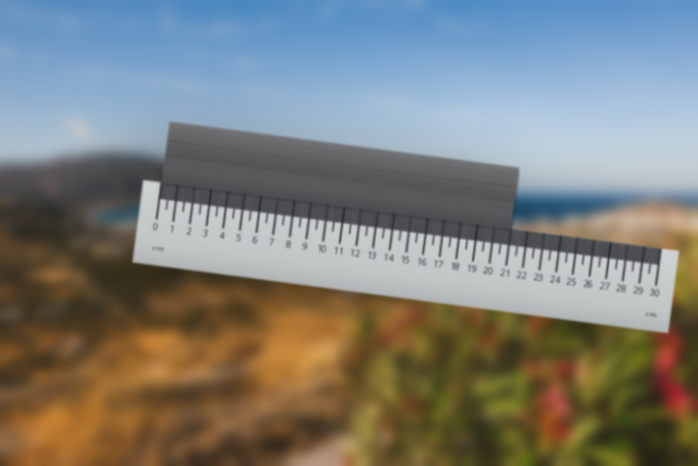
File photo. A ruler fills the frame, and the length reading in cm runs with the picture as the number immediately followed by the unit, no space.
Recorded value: 21cm
